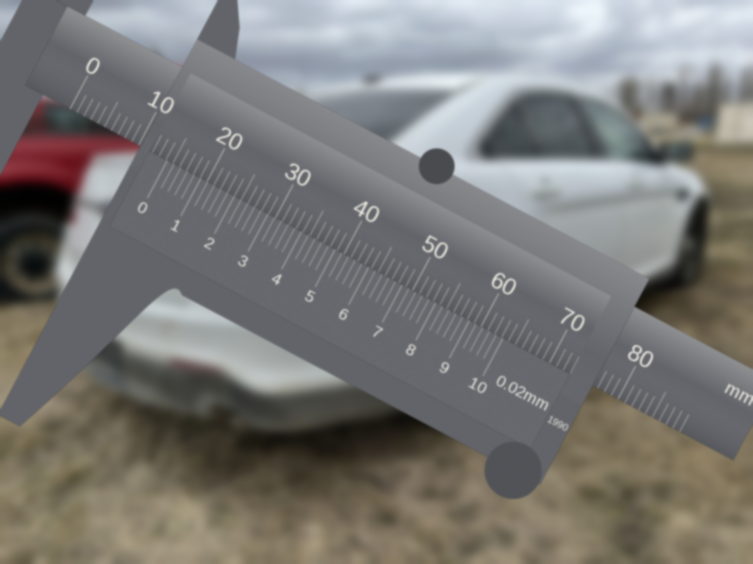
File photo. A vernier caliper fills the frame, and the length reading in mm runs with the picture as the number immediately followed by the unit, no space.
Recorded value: 14.2mm
